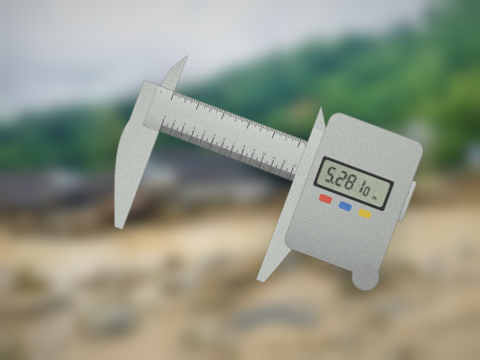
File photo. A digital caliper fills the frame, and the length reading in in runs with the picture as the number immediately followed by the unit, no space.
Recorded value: 5.2810in
